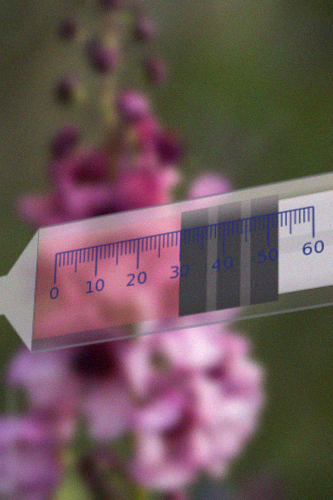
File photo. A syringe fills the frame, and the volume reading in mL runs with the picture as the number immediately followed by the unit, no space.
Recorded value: 30mL
